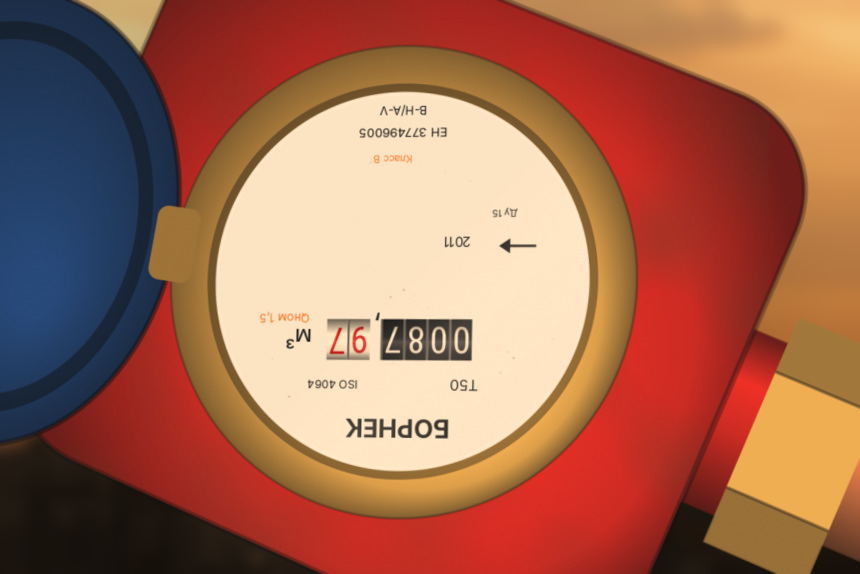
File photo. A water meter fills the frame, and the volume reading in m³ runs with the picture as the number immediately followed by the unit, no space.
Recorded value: 87.97m³
